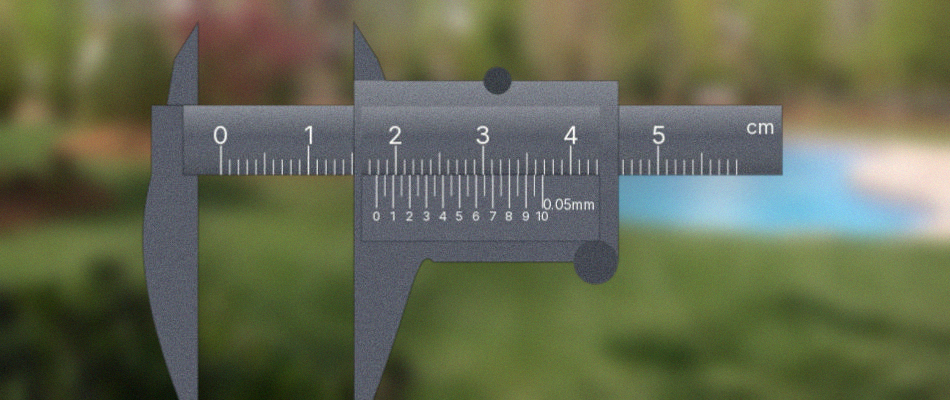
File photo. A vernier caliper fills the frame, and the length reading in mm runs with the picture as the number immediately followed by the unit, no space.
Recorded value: 17.8mm
